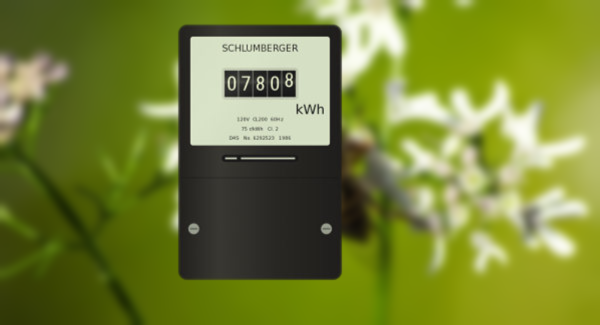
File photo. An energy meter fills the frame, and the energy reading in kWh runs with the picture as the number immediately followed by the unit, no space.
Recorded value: 7808kWh
